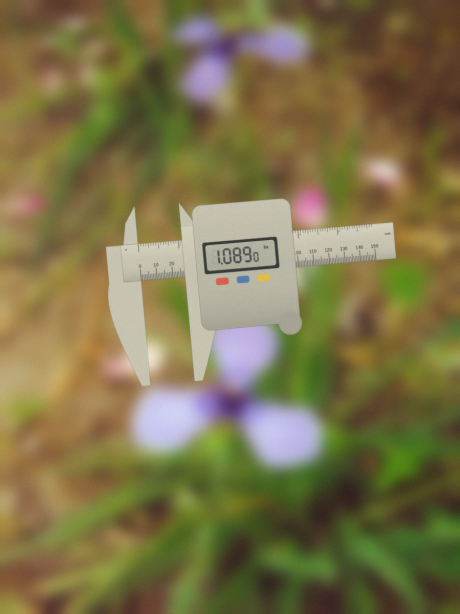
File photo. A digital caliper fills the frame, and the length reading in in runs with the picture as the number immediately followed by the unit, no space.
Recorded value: 1.0890in
